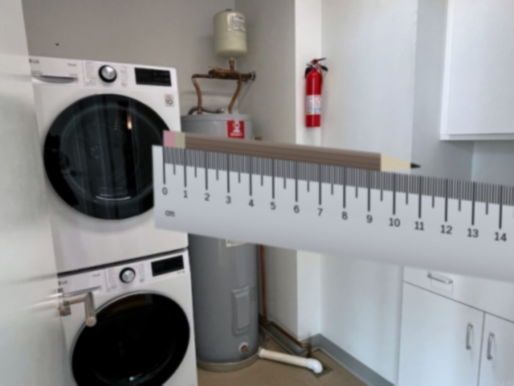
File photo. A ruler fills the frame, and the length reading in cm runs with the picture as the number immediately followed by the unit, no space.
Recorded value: 11cm
